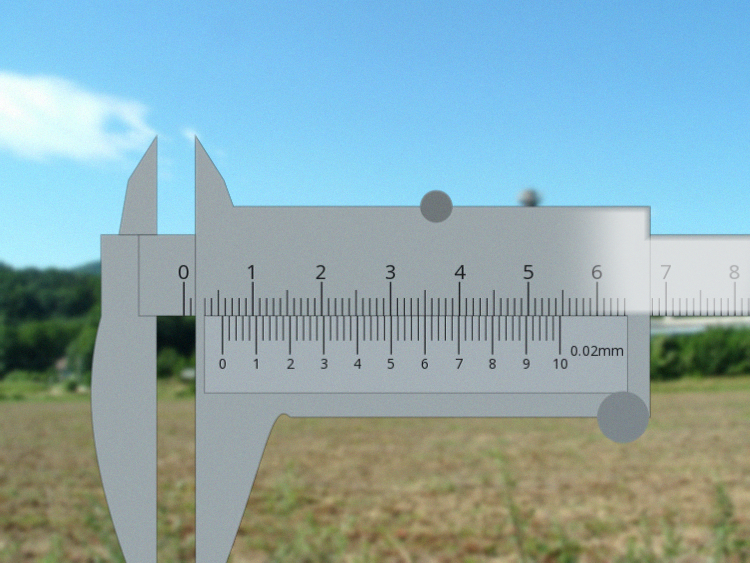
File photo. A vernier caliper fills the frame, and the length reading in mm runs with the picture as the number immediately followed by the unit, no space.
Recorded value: 5.6mm
